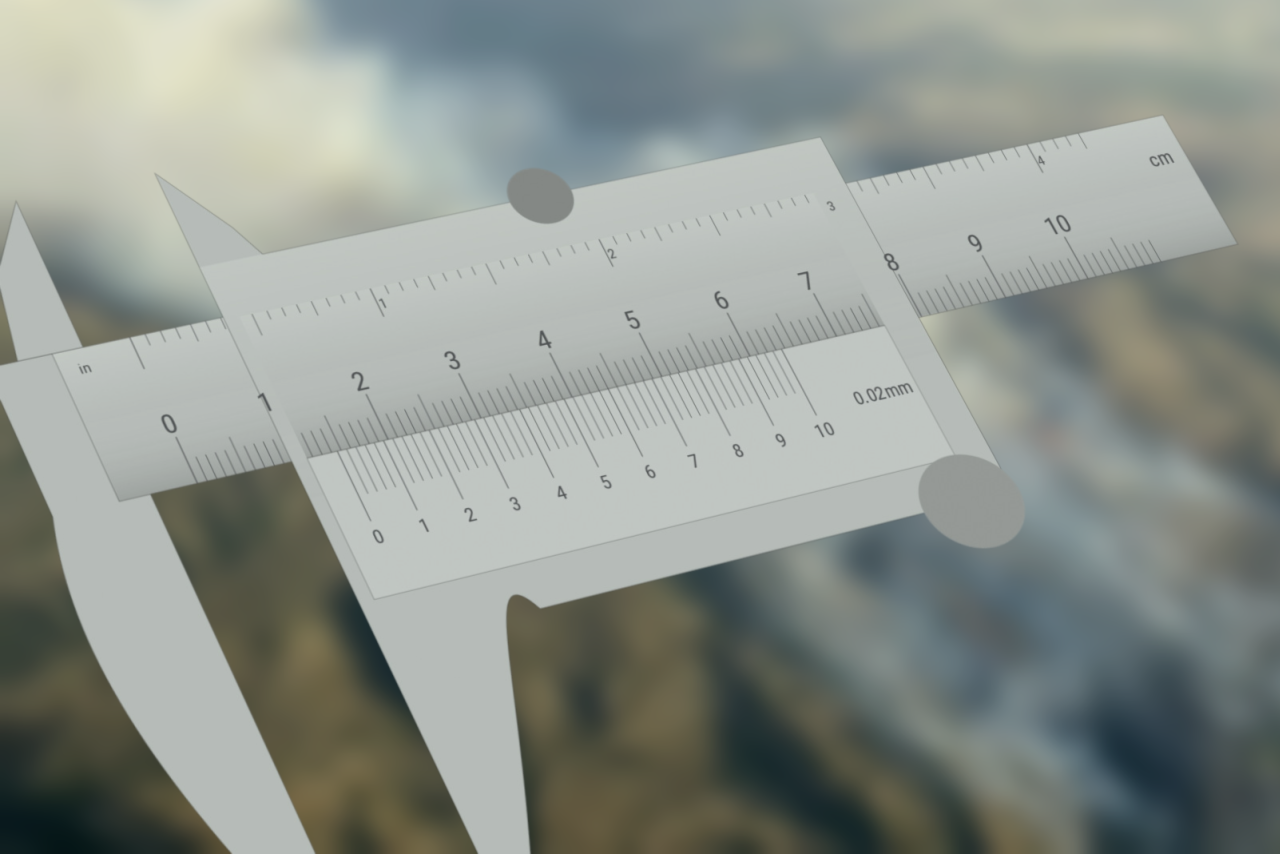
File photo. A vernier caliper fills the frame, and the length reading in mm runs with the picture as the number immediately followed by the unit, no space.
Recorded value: 14.6mm
